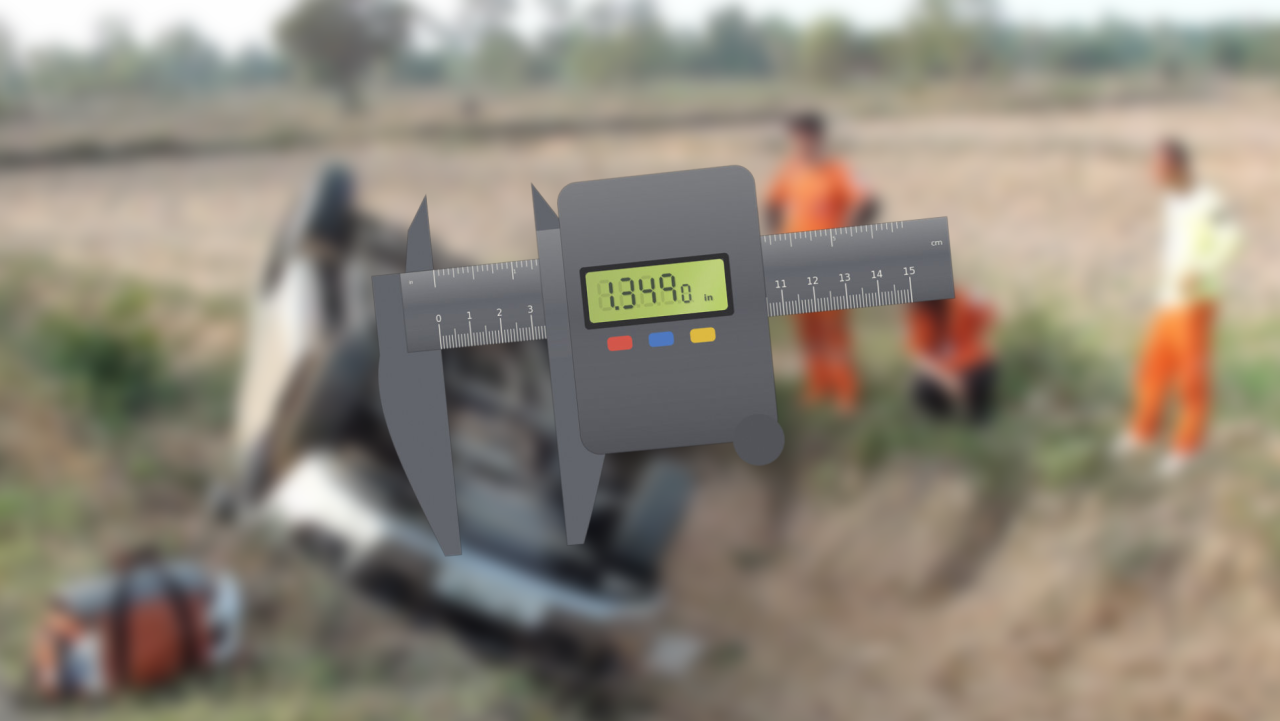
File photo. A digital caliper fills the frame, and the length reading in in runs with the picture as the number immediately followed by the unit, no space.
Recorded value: 1.3490in
